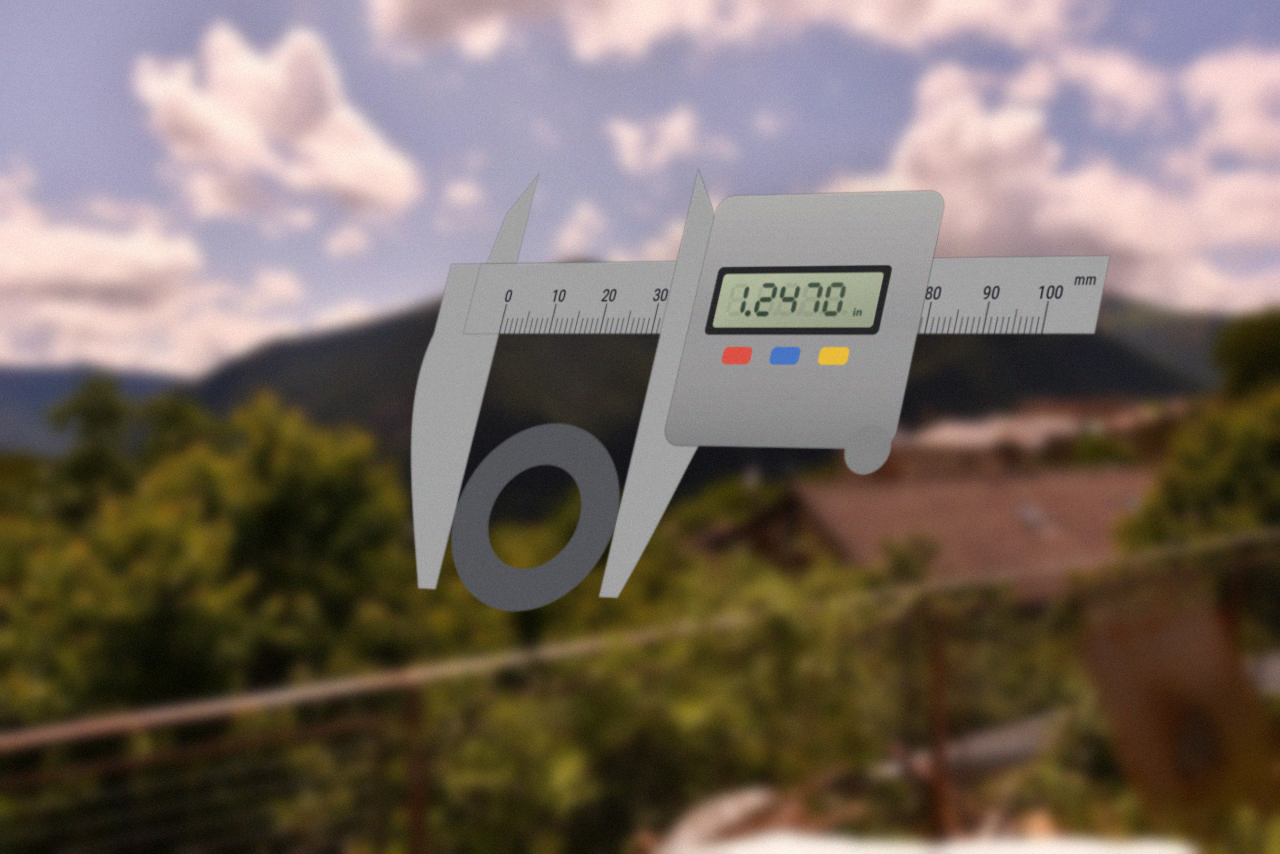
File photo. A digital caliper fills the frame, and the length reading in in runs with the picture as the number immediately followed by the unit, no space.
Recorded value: 1.2470in
